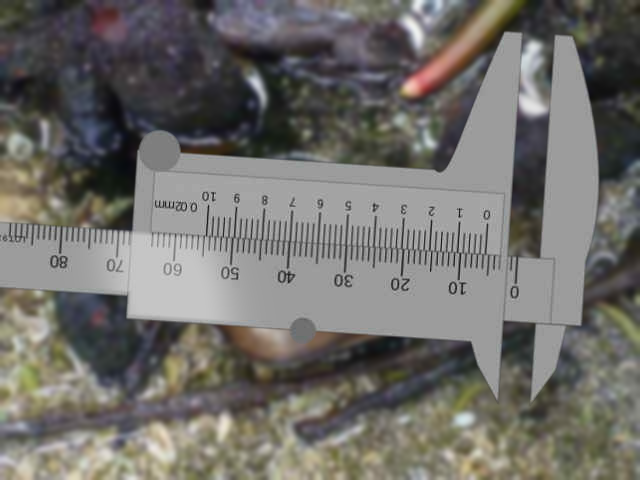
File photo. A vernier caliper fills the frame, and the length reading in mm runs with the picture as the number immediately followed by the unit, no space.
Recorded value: 5.6mm
